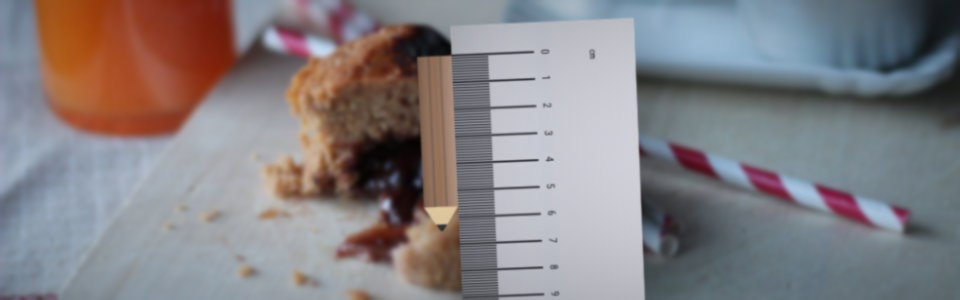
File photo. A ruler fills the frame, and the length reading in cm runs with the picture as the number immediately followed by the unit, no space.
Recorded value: 6.5cm
